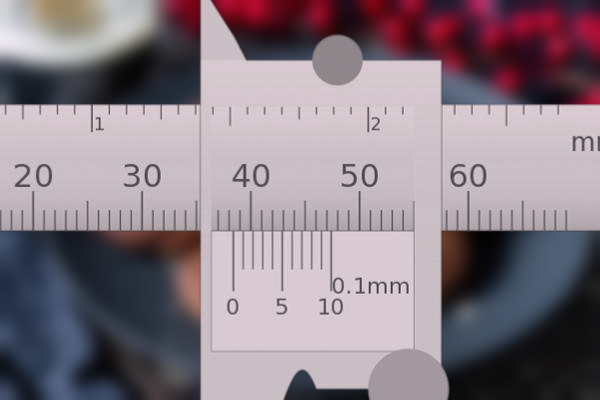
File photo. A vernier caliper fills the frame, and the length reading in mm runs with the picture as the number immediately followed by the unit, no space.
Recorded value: 38.4mm
